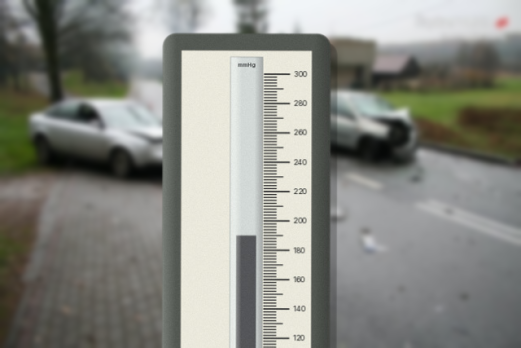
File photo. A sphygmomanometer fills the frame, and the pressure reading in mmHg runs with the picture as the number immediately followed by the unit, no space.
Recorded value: 190mmHg
